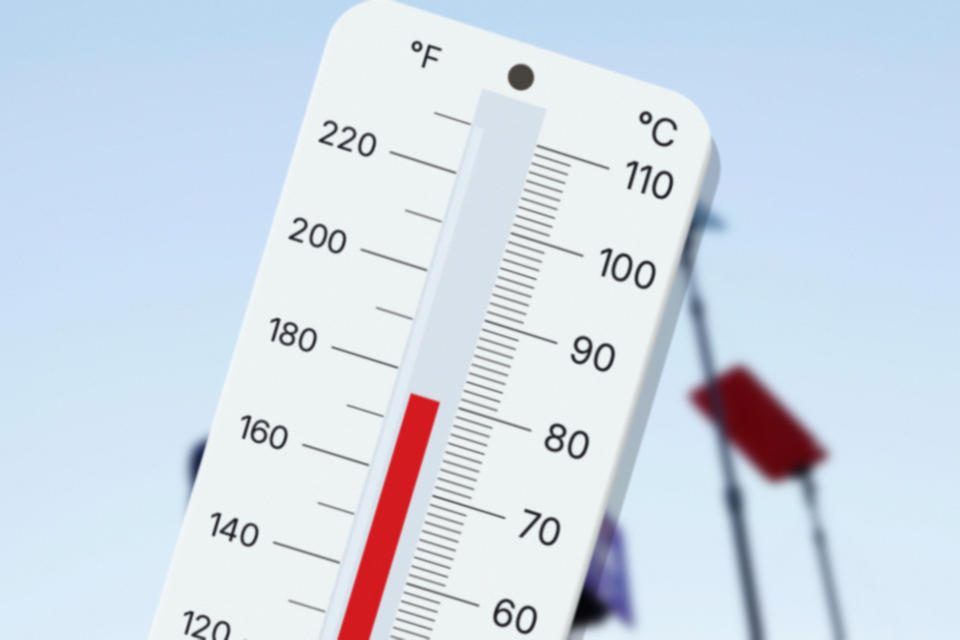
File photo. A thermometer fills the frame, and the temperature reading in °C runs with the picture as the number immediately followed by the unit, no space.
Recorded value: 80°C
